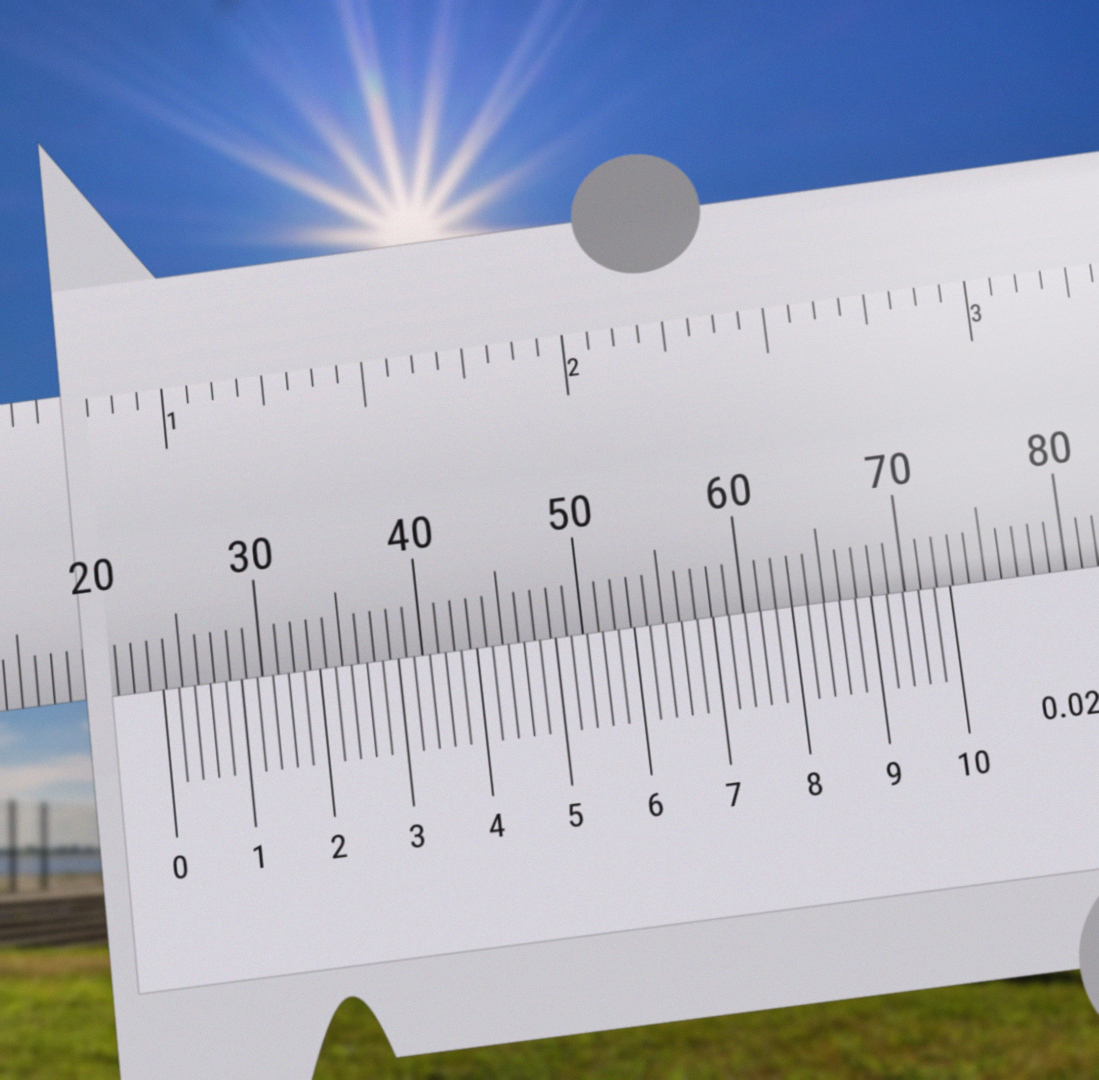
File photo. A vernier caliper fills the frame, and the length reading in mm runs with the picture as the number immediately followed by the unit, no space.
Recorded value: 23.8mm
